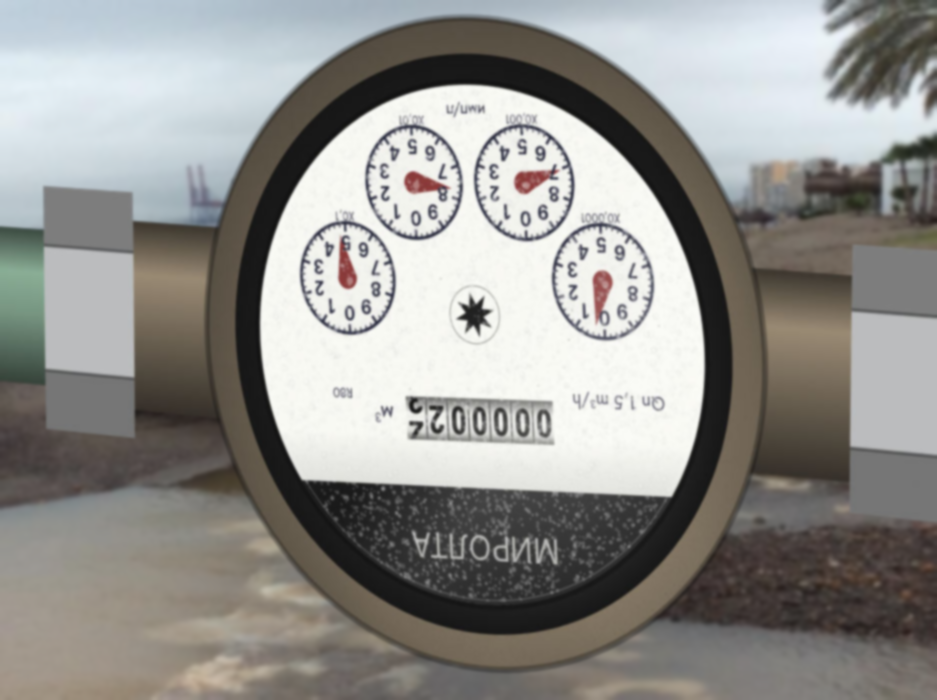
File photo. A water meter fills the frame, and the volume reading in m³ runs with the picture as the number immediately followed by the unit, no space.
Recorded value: 22.4770m³
